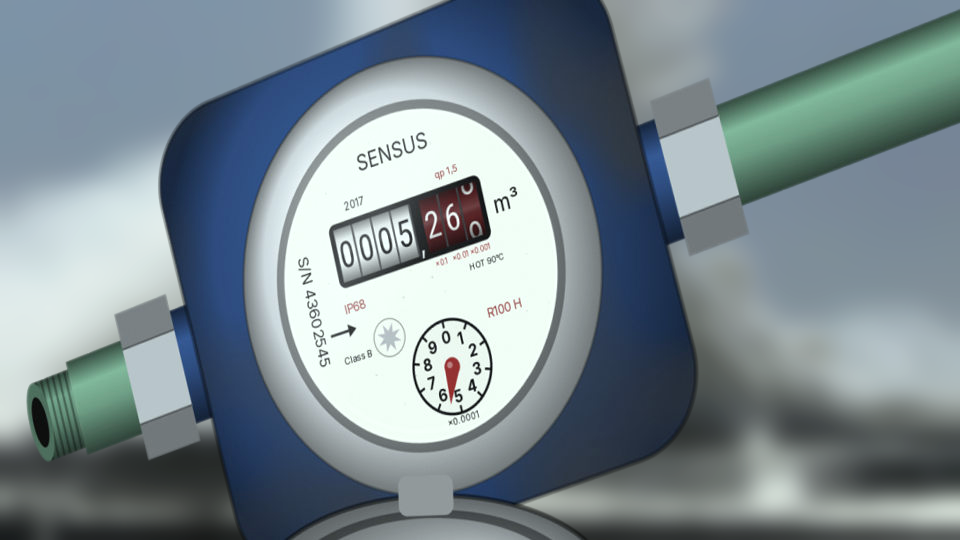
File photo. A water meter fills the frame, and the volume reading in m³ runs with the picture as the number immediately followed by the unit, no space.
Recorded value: 5.2685m³
